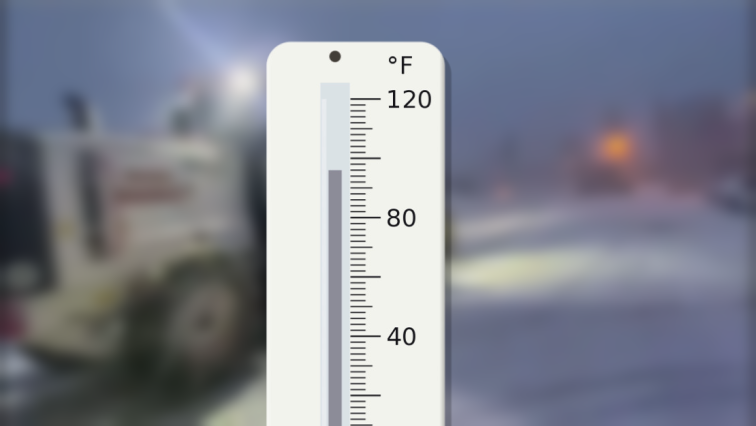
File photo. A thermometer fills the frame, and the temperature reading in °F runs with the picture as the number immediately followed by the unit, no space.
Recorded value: 96°F
